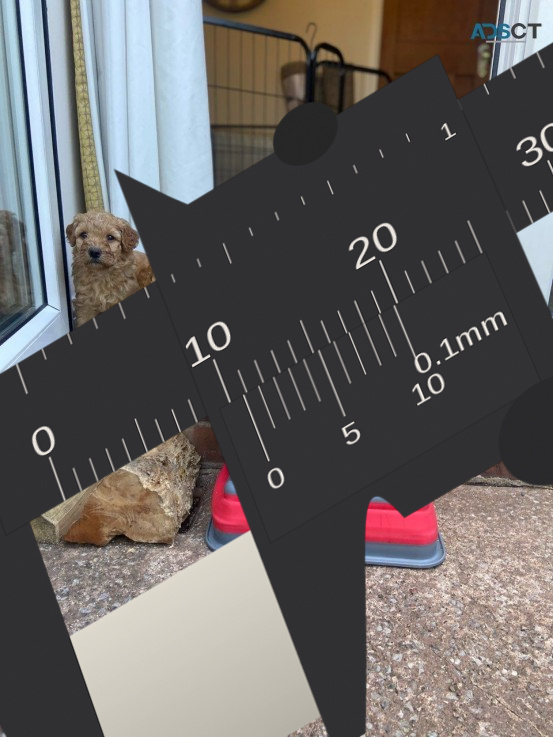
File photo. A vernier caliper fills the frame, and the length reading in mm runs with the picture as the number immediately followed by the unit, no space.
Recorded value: 10.8mm
